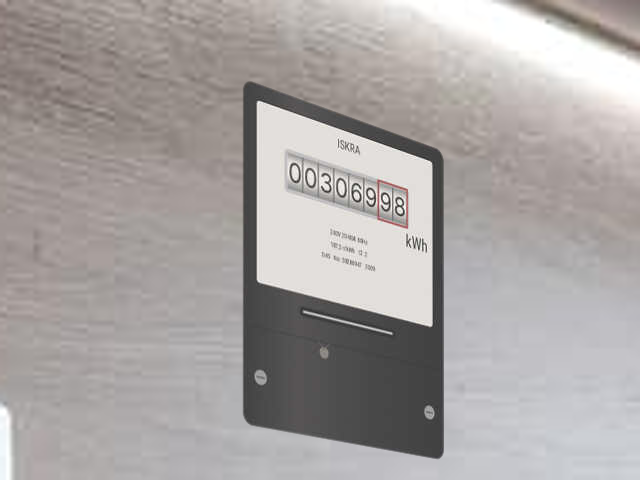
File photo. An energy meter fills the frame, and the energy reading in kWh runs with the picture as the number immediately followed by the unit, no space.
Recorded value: 3069.98kWh
